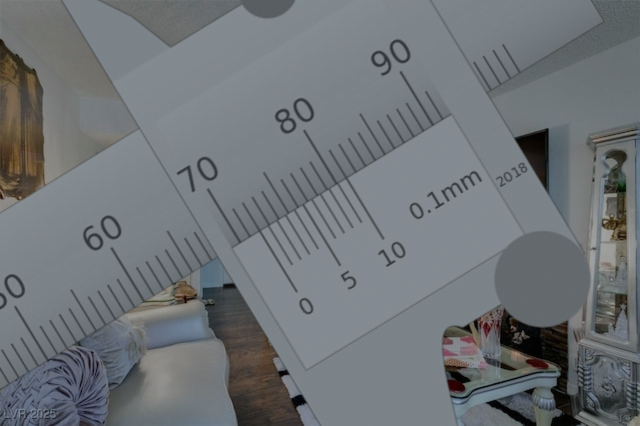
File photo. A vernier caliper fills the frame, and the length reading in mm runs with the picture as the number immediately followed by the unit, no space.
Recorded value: 72.0mm
